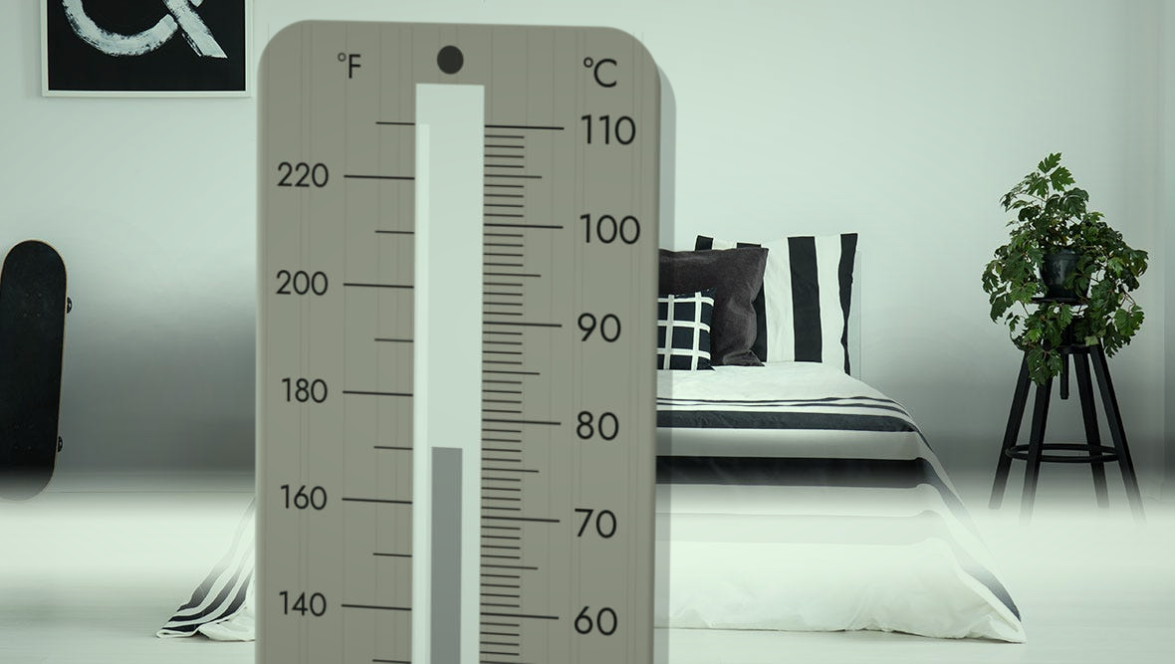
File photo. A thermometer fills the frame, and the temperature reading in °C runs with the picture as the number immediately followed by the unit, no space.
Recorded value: 77°C
